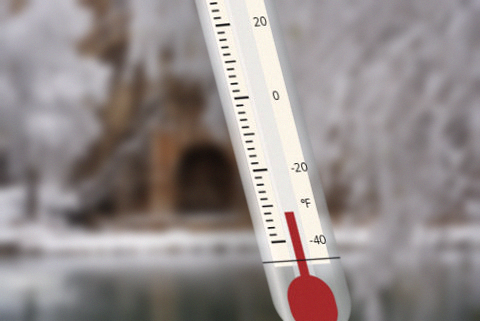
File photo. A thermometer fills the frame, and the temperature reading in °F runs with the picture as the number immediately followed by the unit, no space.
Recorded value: -32°F
